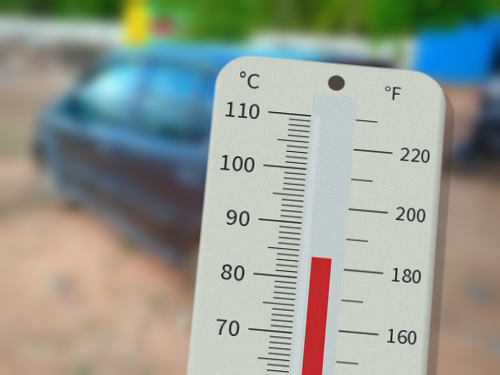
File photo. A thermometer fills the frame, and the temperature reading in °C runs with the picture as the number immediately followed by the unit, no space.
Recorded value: 84°C
